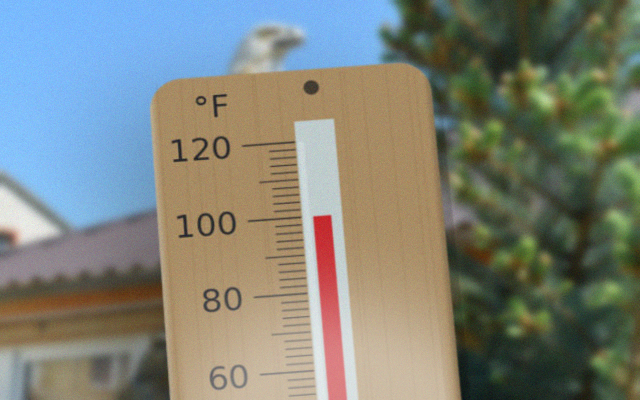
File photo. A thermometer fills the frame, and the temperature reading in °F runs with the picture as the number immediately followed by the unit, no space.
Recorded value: 100°F
